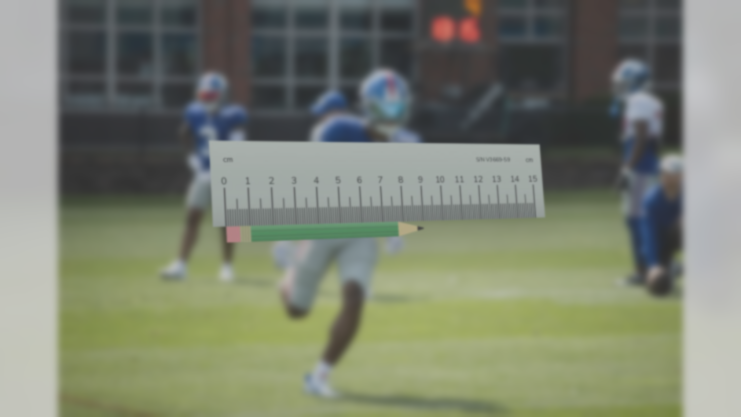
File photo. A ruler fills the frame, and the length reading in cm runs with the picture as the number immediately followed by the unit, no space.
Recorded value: 9cm
